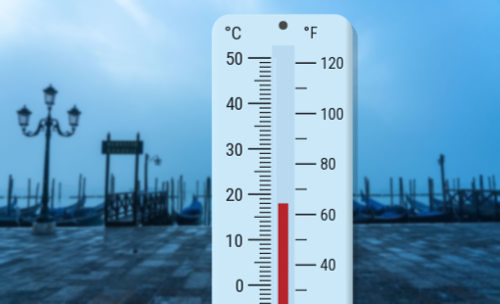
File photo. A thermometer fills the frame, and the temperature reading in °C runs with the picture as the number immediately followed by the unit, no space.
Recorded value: 18°C
